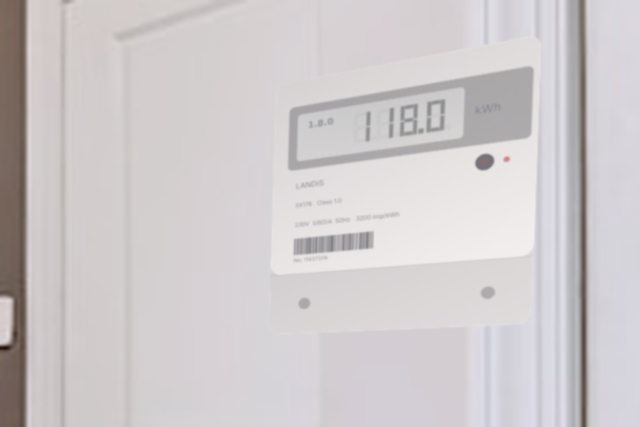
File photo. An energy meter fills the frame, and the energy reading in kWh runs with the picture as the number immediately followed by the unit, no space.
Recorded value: 118.0kWh
